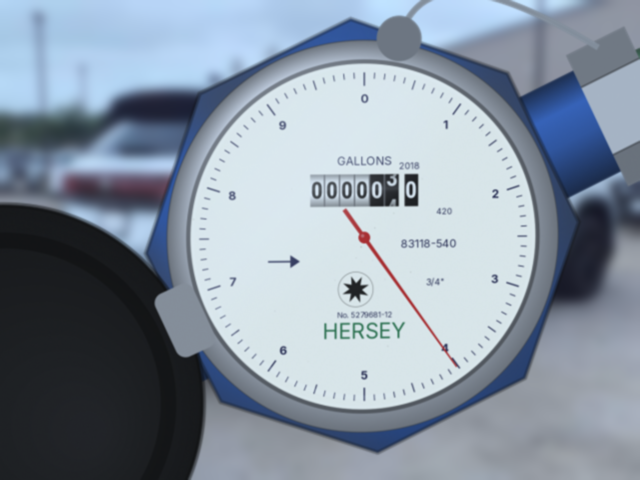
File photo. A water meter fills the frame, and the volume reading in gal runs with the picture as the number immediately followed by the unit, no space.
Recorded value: 34.0gal
